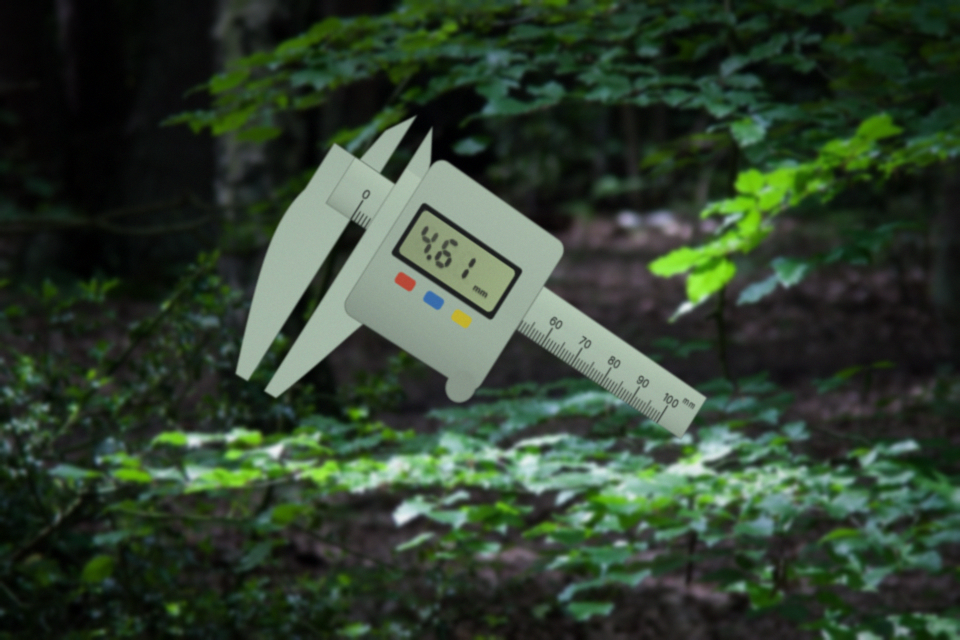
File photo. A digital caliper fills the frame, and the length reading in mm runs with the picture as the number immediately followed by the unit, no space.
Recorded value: 4.61mm
